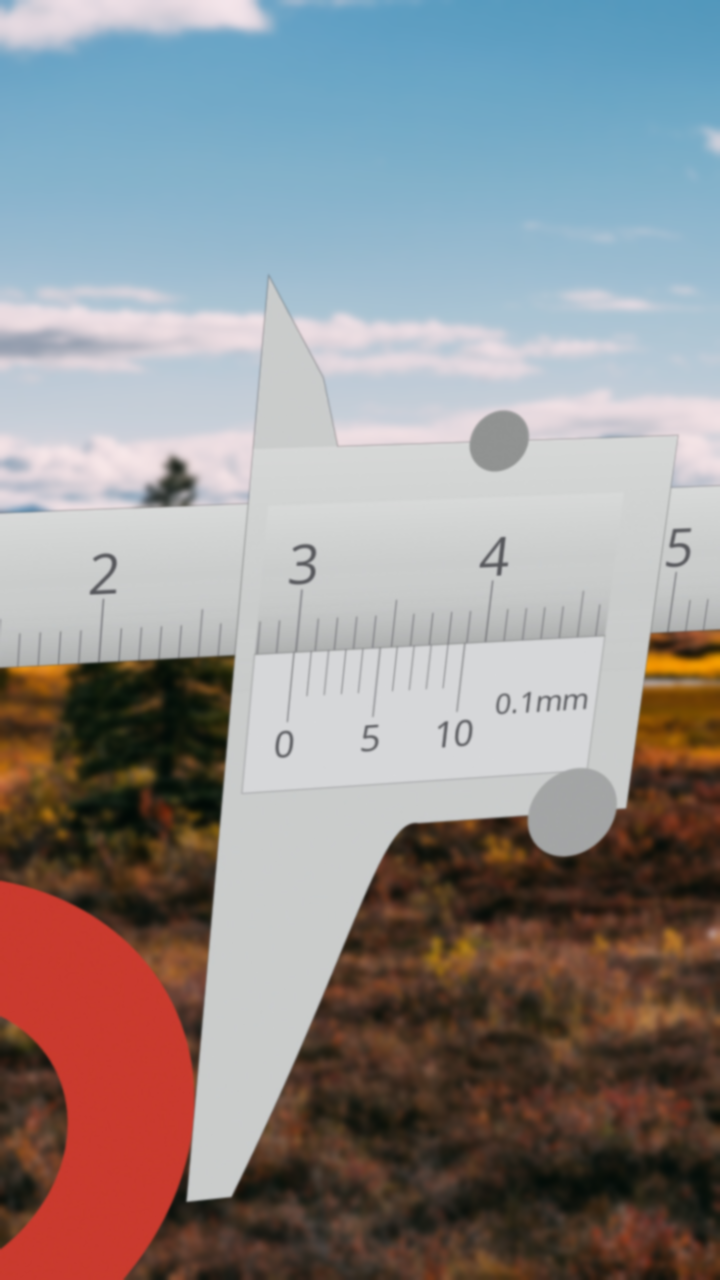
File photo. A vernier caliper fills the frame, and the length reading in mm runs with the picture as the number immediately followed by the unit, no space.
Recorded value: 29.9mm
